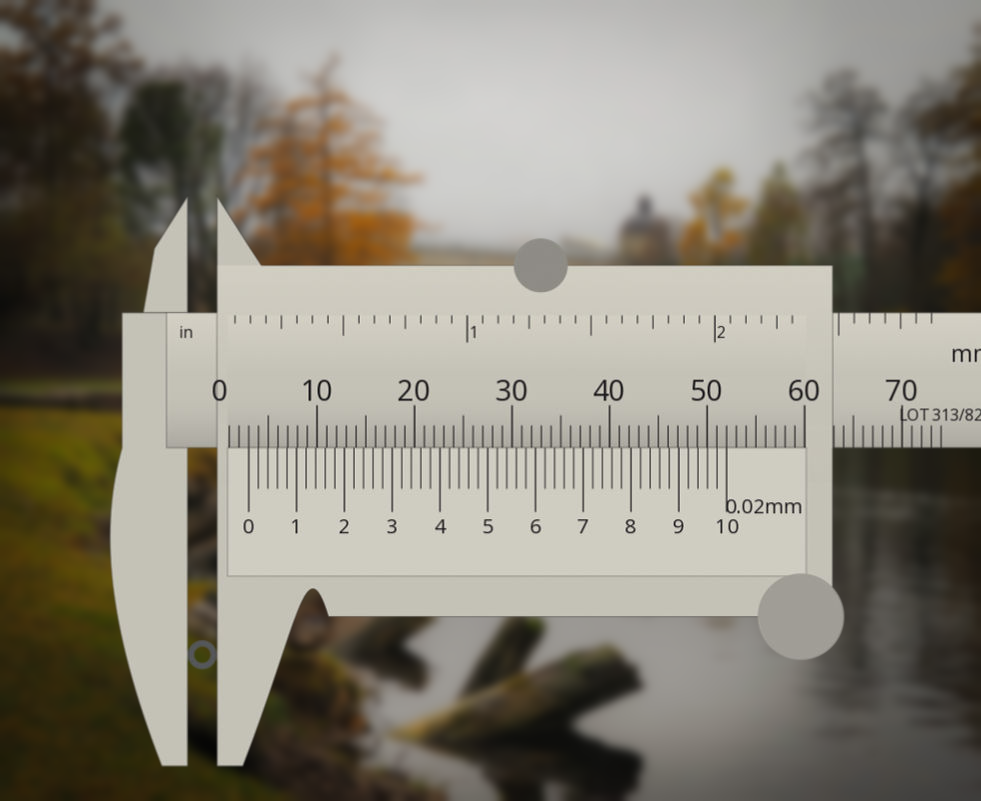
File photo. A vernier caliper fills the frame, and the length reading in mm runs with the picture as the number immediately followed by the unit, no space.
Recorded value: 3.0mm
